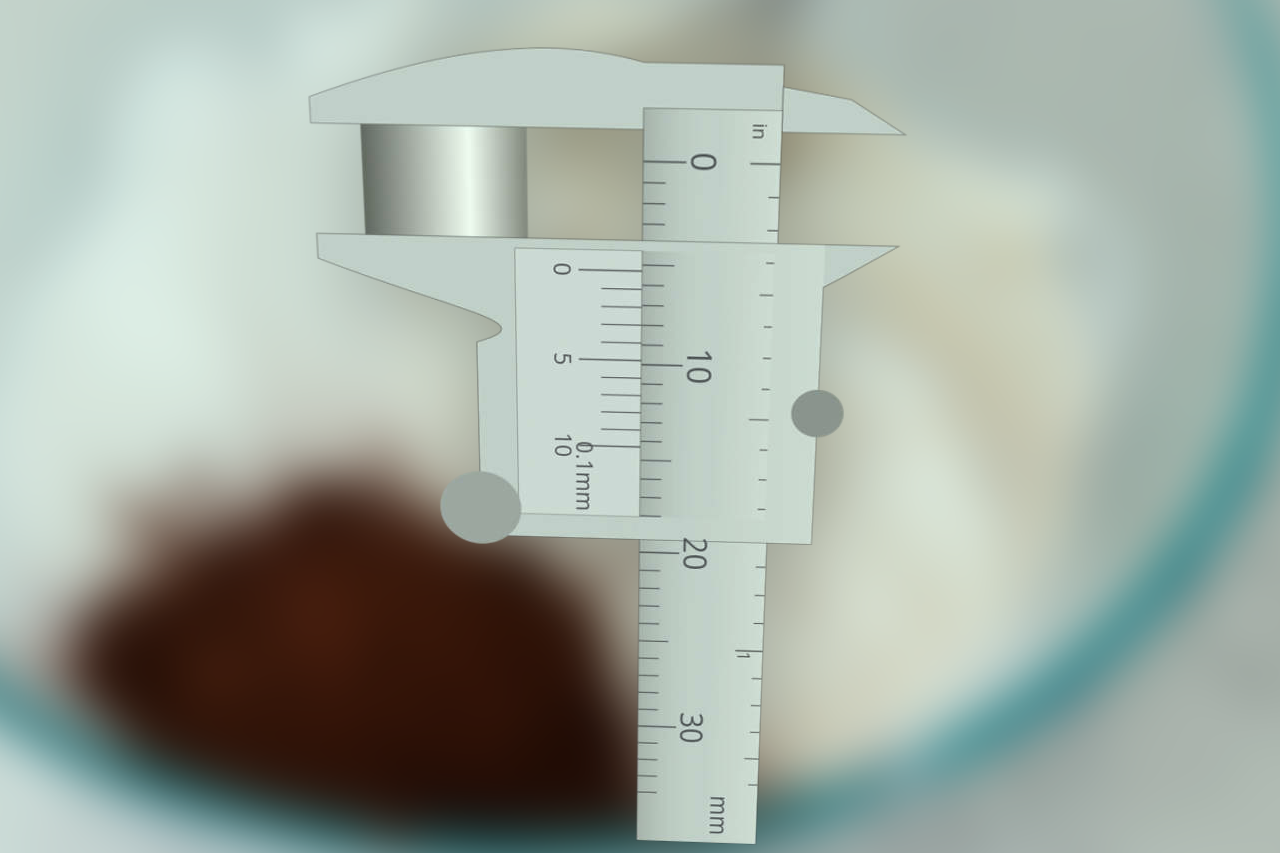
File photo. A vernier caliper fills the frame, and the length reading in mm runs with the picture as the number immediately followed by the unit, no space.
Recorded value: 5.3mm
